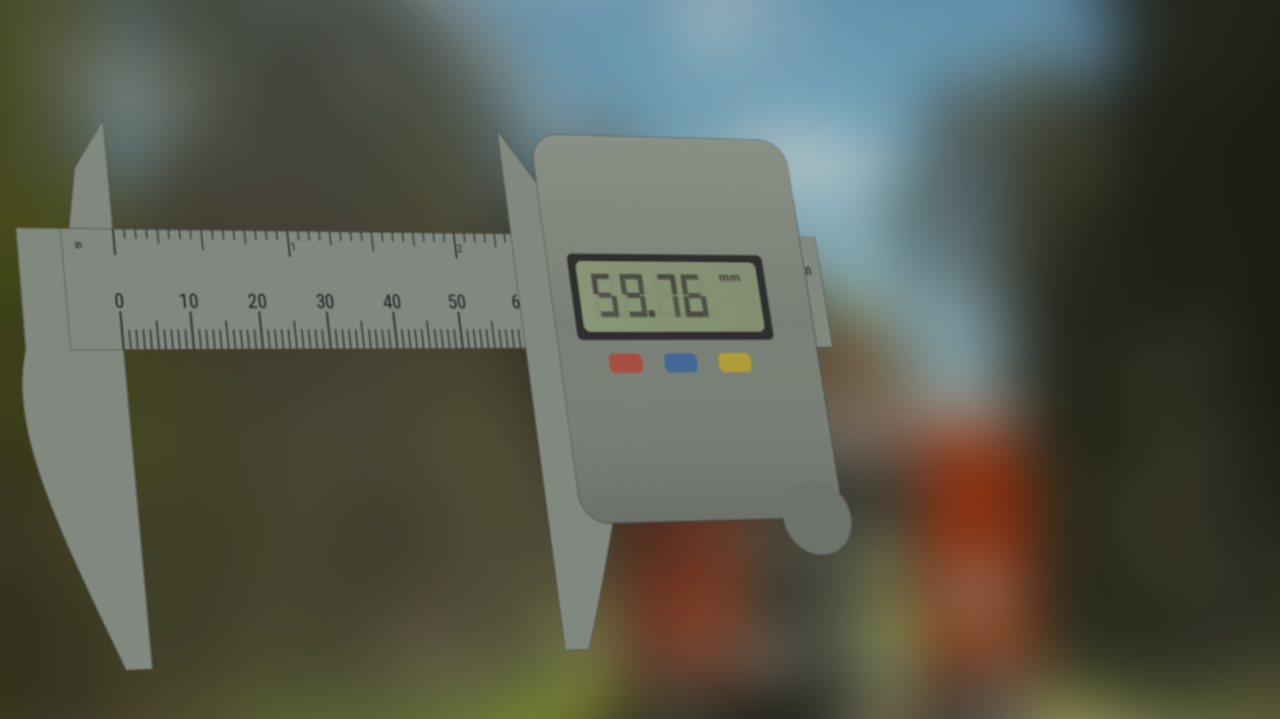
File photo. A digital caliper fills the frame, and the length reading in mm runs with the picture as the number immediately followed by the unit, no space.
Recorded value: 59.76mm
